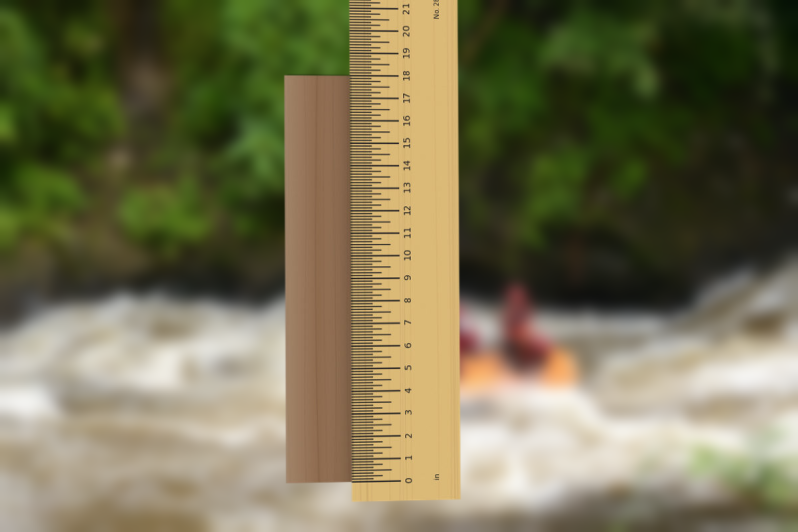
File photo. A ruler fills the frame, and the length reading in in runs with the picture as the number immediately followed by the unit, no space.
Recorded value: 18in
